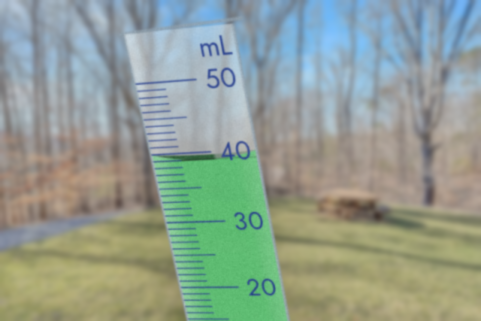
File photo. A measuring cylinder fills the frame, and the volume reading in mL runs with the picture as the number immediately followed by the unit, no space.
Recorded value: 39mL
